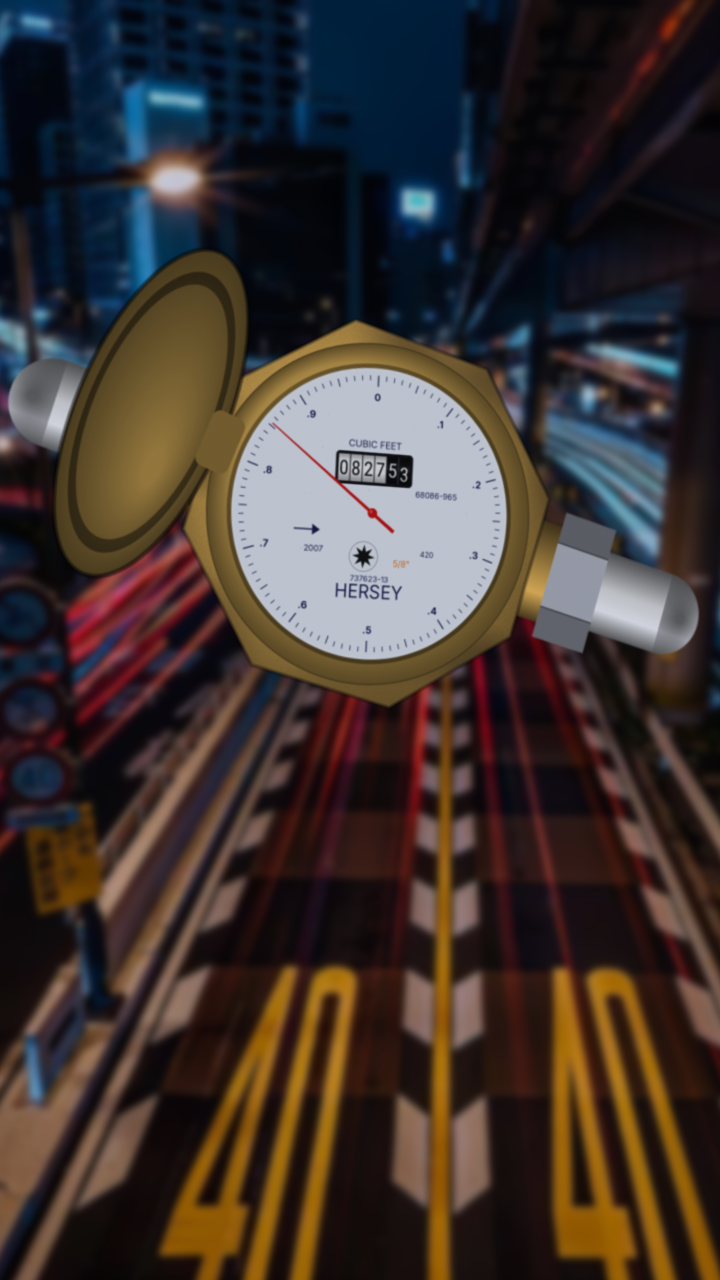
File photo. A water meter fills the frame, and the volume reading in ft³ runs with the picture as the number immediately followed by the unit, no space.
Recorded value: 82752.85ft³
